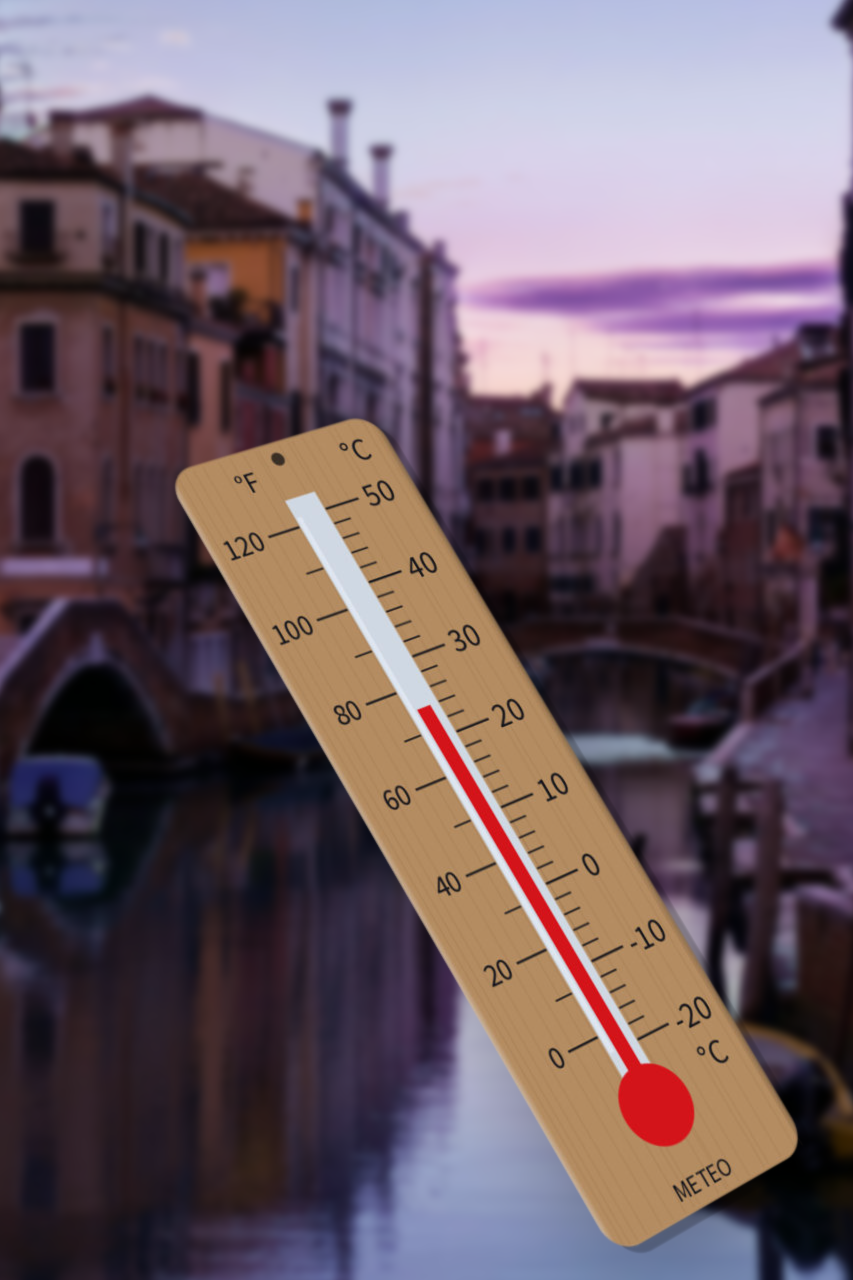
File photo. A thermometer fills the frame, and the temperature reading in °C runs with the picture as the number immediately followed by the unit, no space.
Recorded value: 24°C
